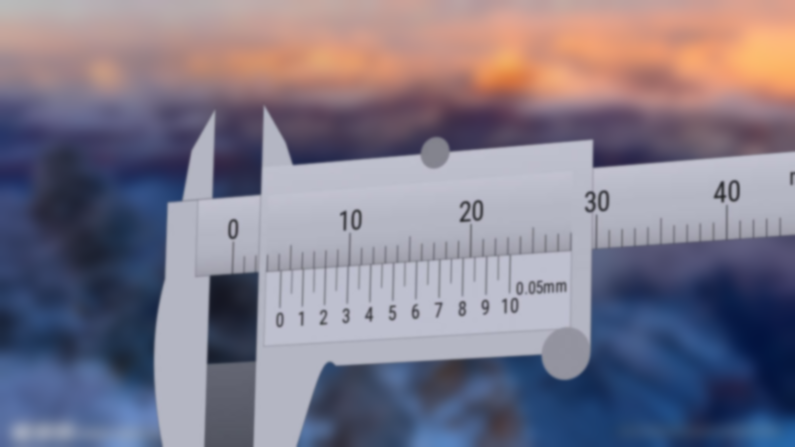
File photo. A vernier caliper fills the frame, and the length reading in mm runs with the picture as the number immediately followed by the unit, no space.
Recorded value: 4.2mm
